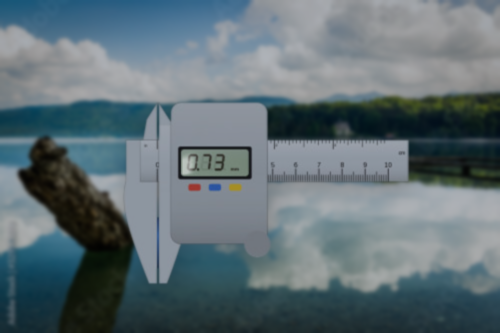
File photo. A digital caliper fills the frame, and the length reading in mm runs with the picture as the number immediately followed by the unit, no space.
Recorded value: 0.73mm
